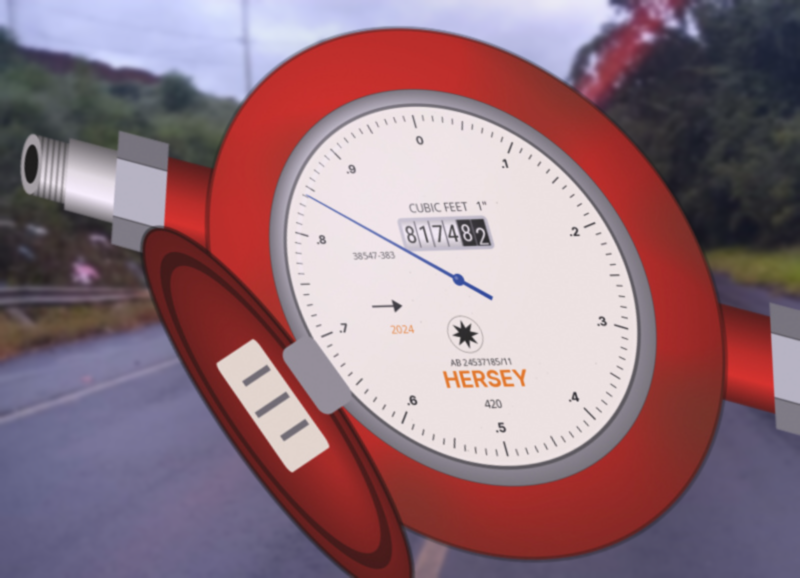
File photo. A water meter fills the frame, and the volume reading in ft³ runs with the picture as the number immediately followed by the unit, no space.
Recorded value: 817481.84ft³
